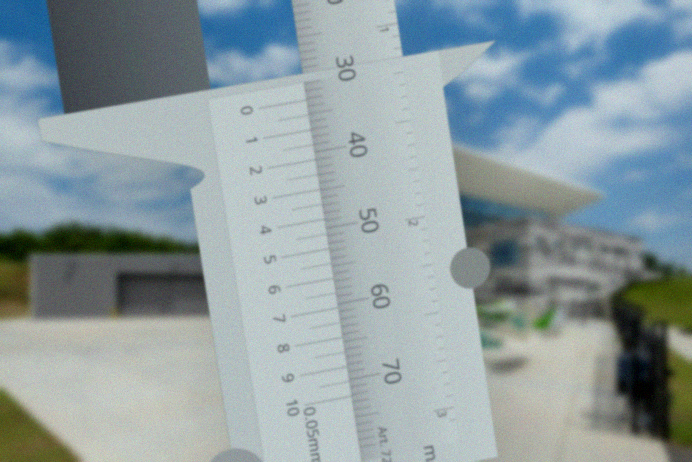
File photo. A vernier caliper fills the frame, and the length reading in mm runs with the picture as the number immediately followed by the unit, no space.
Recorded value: 33.2mm
